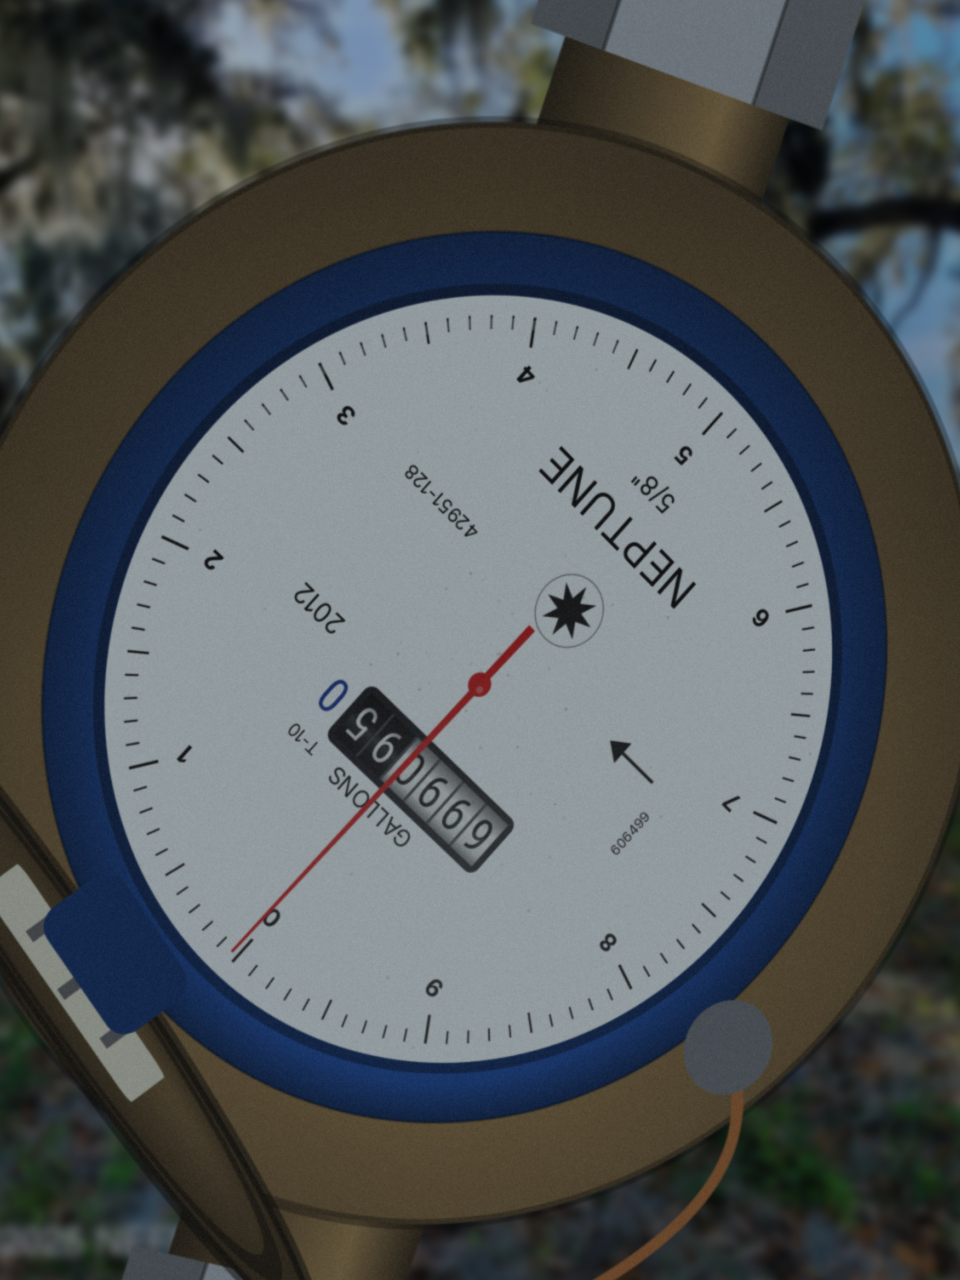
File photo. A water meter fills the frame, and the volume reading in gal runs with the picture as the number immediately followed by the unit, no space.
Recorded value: 6990950.0gal
